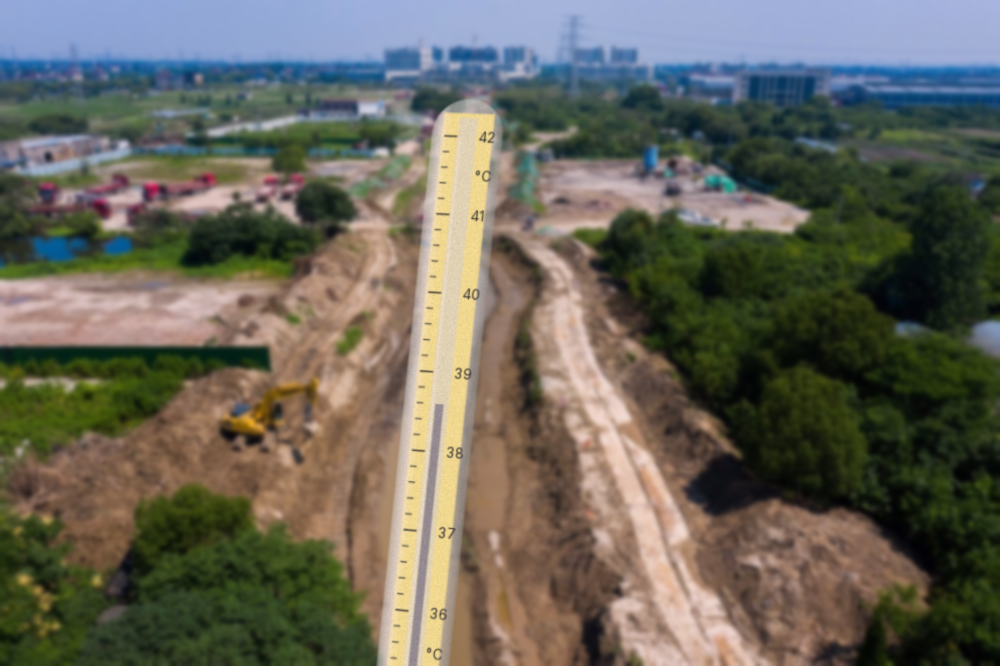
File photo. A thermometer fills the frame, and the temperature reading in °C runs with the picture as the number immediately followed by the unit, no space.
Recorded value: 38.6°C
